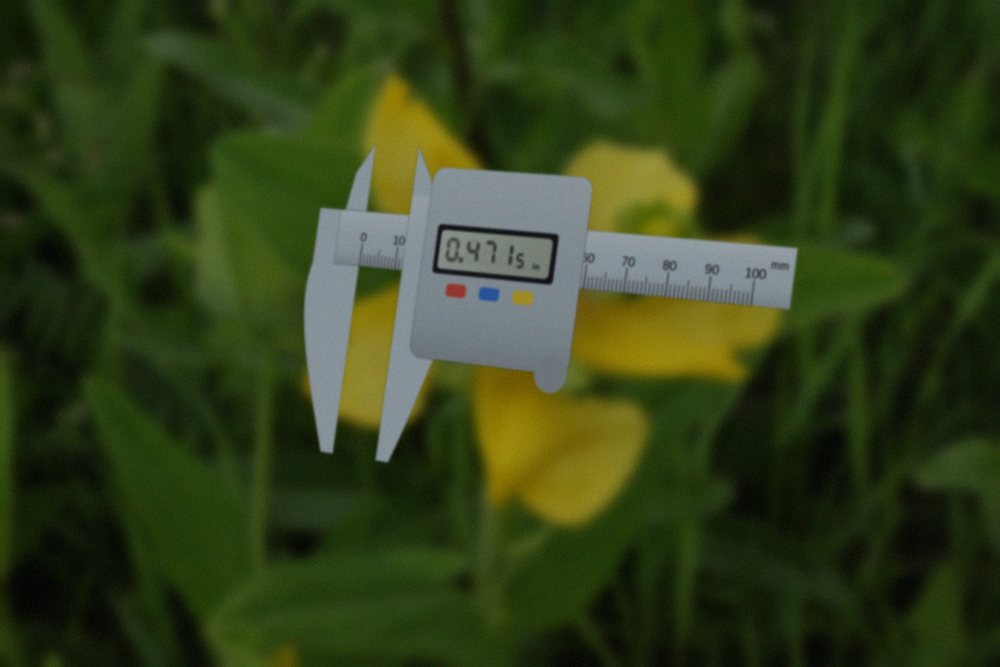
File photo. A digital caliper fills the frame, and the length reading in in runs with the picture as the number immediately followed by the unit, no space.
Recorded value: 0.4715in
